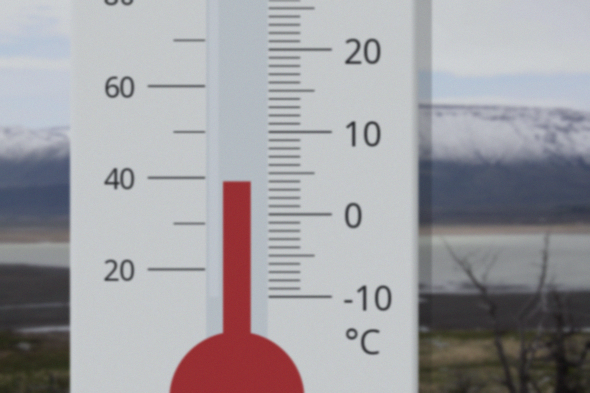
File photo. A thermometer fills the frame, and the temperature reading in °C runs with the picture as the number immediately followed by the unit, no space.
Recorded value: 4°C
